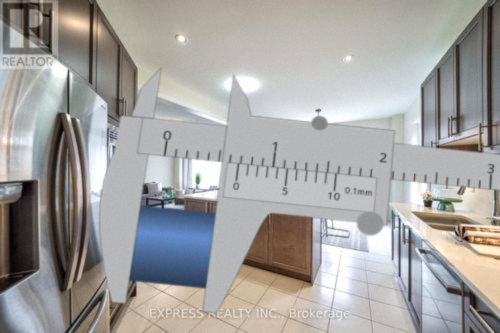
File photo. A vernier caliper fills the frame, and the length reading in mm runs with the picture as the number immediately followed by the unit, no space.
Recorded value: 6.8mm
